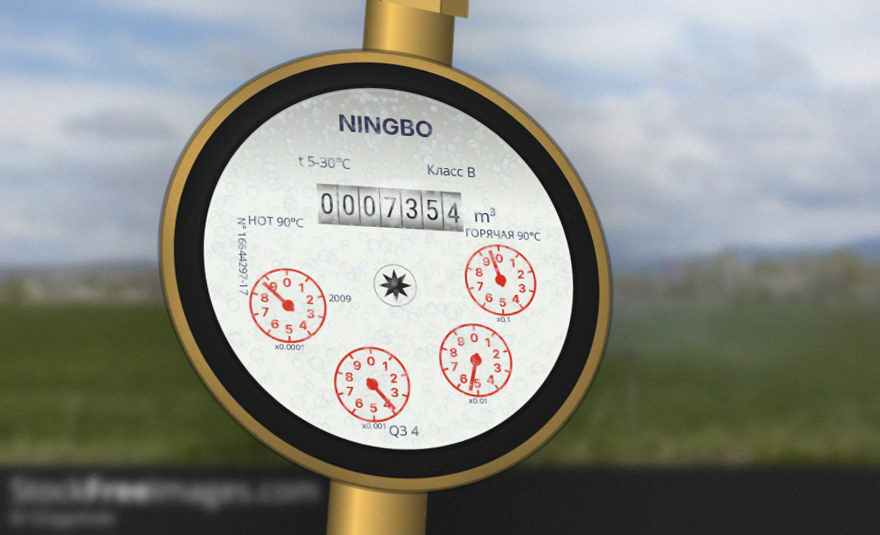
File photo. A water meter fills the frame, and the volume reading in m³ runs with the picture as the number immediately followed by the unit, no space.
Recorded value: 7353.9538m³
